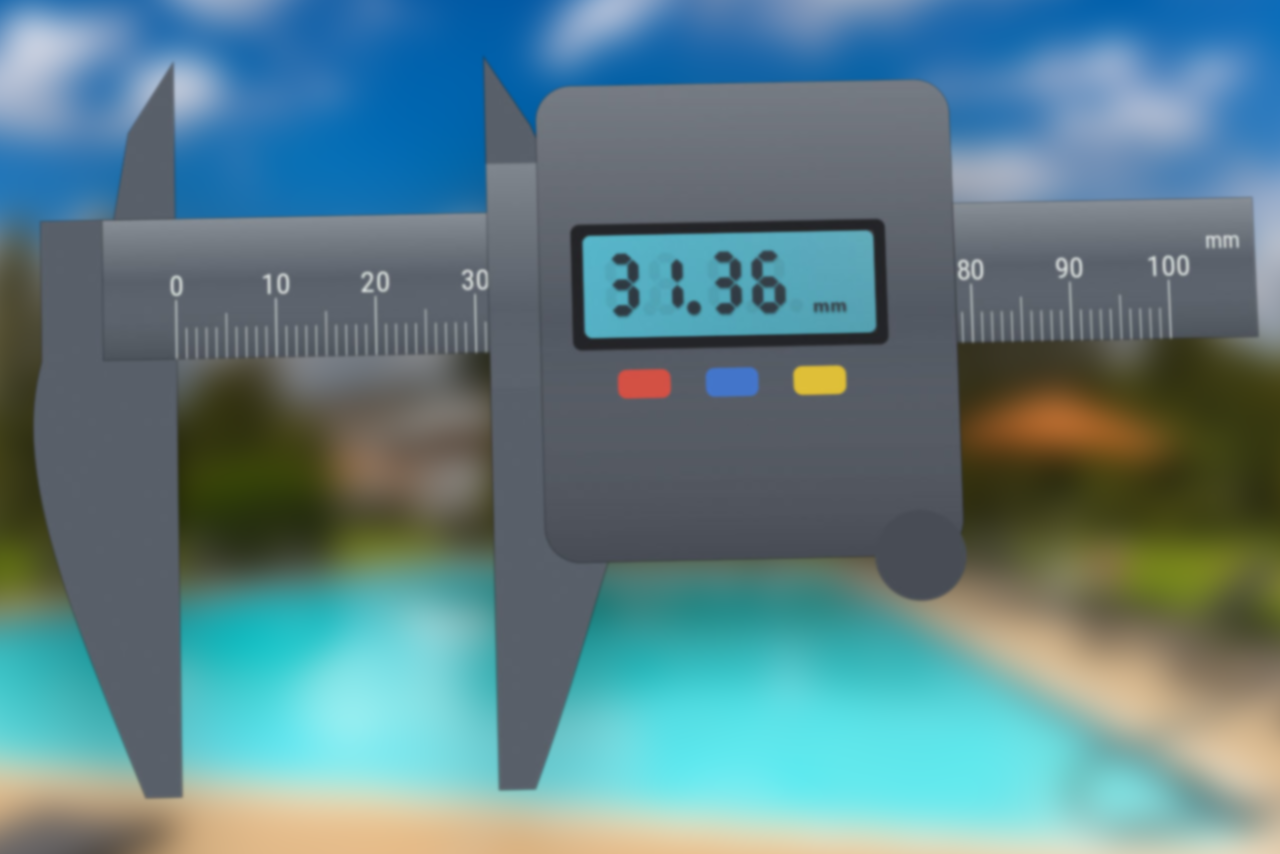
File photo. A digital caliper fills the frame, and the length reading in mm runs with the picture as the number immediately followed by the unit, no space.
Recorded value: 31.36mm
